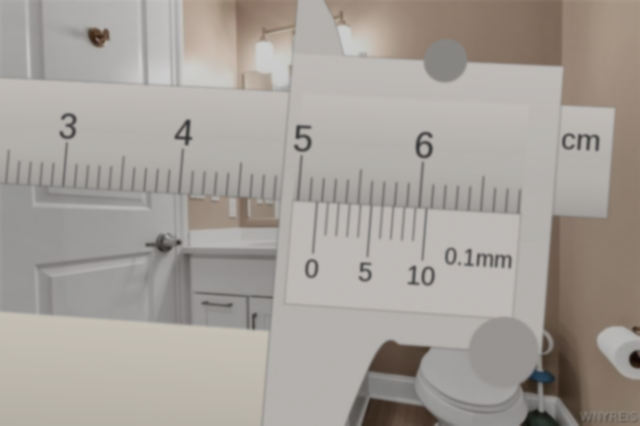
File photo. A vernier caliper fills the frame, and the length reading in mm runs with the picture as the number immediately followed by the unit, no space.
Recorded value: 51.6mm
